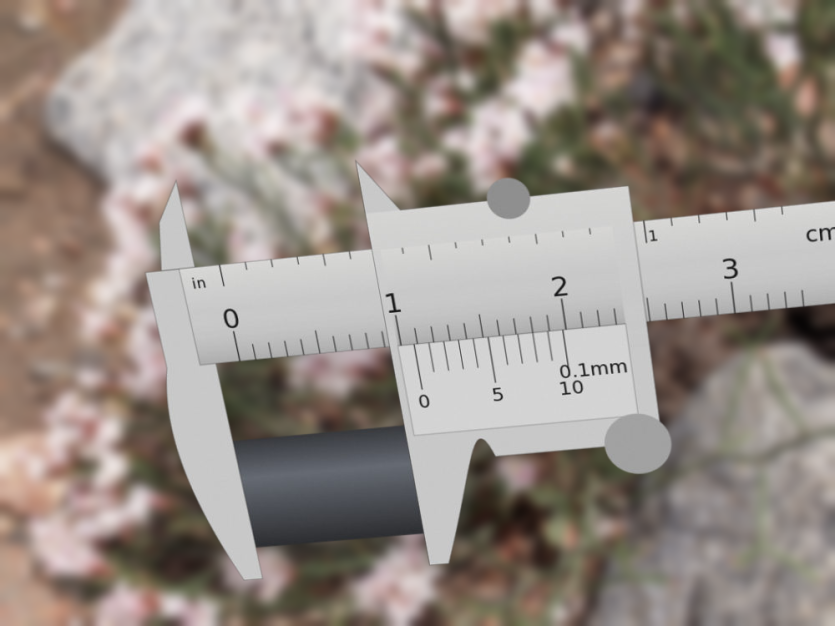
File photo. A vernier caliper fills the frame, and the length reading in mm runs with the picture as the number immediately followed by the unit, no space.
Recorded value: 10.8mm
